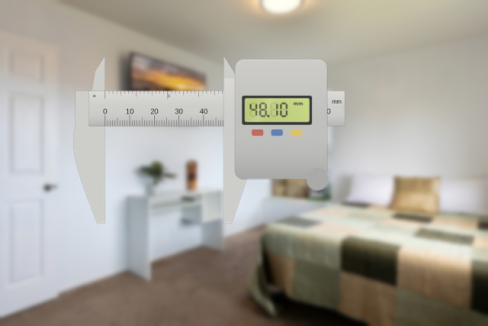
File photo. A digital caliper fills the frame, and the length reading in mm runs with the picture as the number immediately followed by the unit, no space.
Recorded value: 48.10mm
